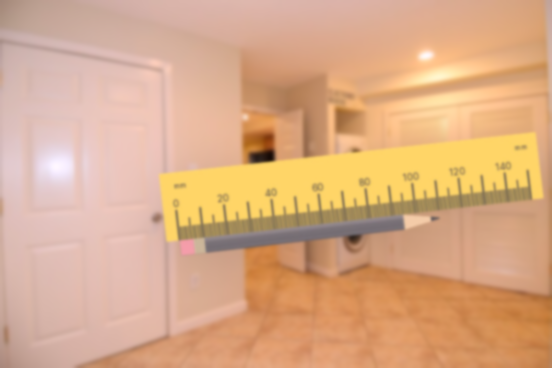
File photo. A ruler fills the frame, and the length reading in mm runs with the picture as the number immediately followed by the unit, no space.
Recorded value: 110mm
